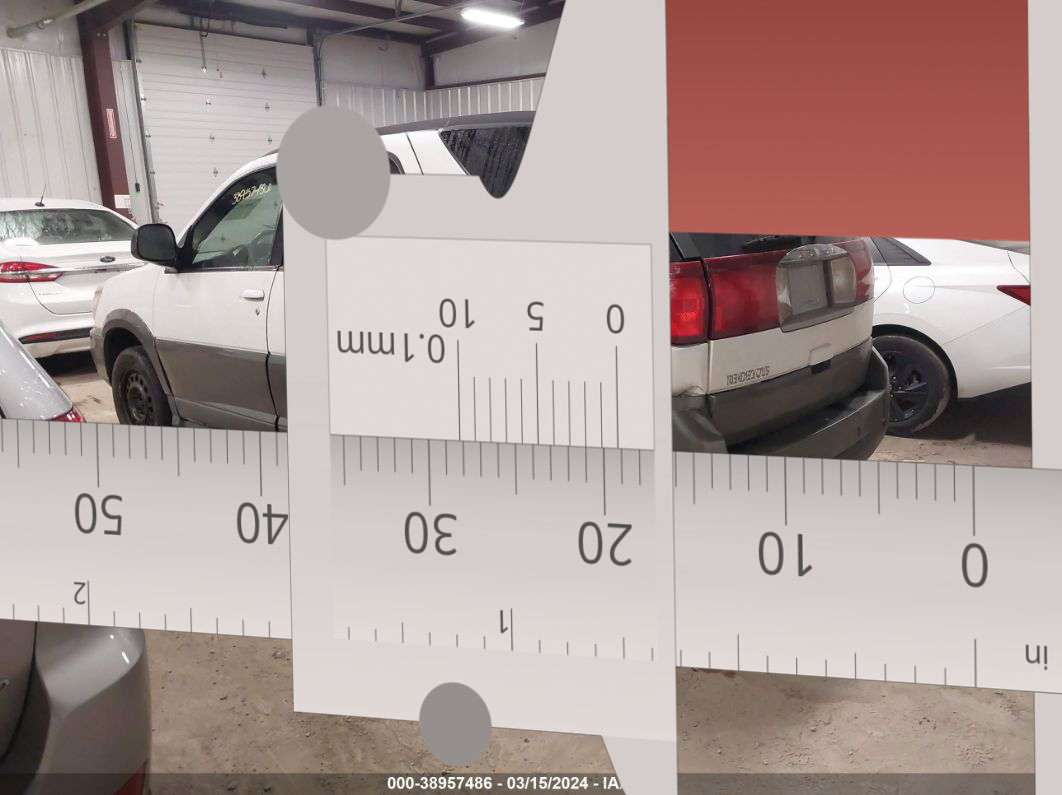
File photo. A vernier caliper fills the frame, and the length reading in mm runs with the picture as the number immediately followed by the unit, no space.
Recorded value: 19.2mm
